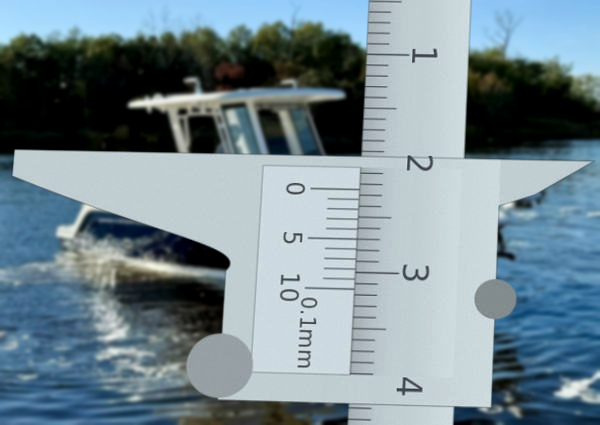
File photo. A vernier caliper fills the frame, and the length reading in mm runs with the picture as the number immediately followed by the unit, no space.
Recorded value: 22.5mm
